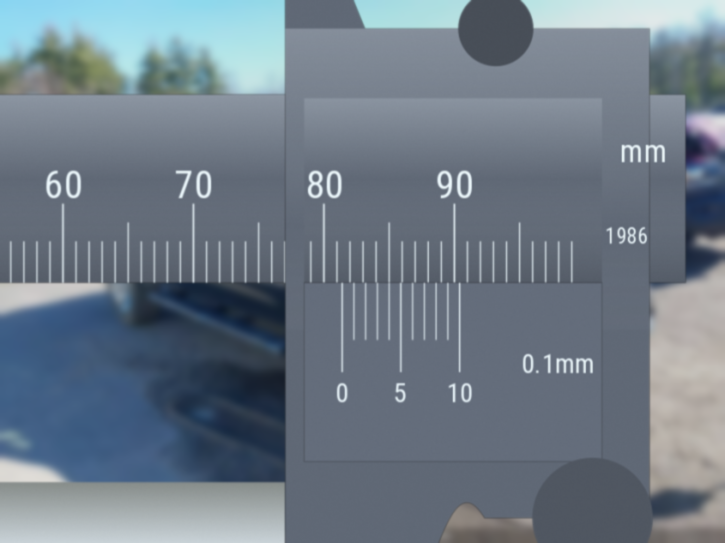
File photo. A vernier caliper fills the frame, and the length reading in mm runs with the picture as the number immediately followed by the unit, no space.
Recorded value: 81.4mm
